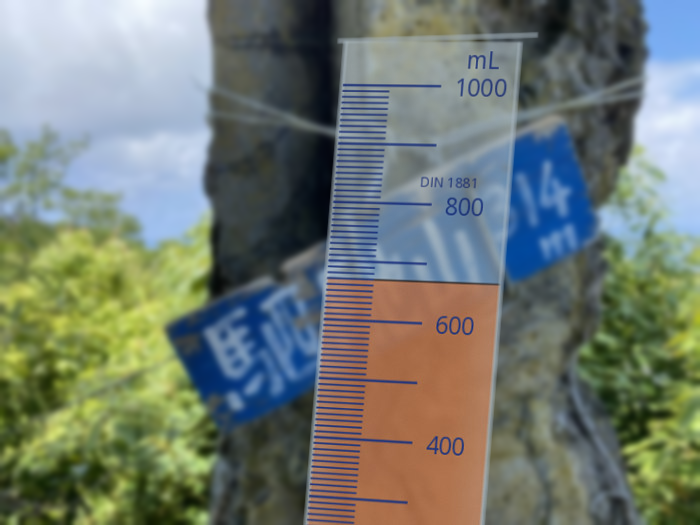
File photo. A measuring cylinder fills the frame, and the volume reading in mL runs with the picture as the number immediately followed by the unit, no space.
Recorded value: 670mL
